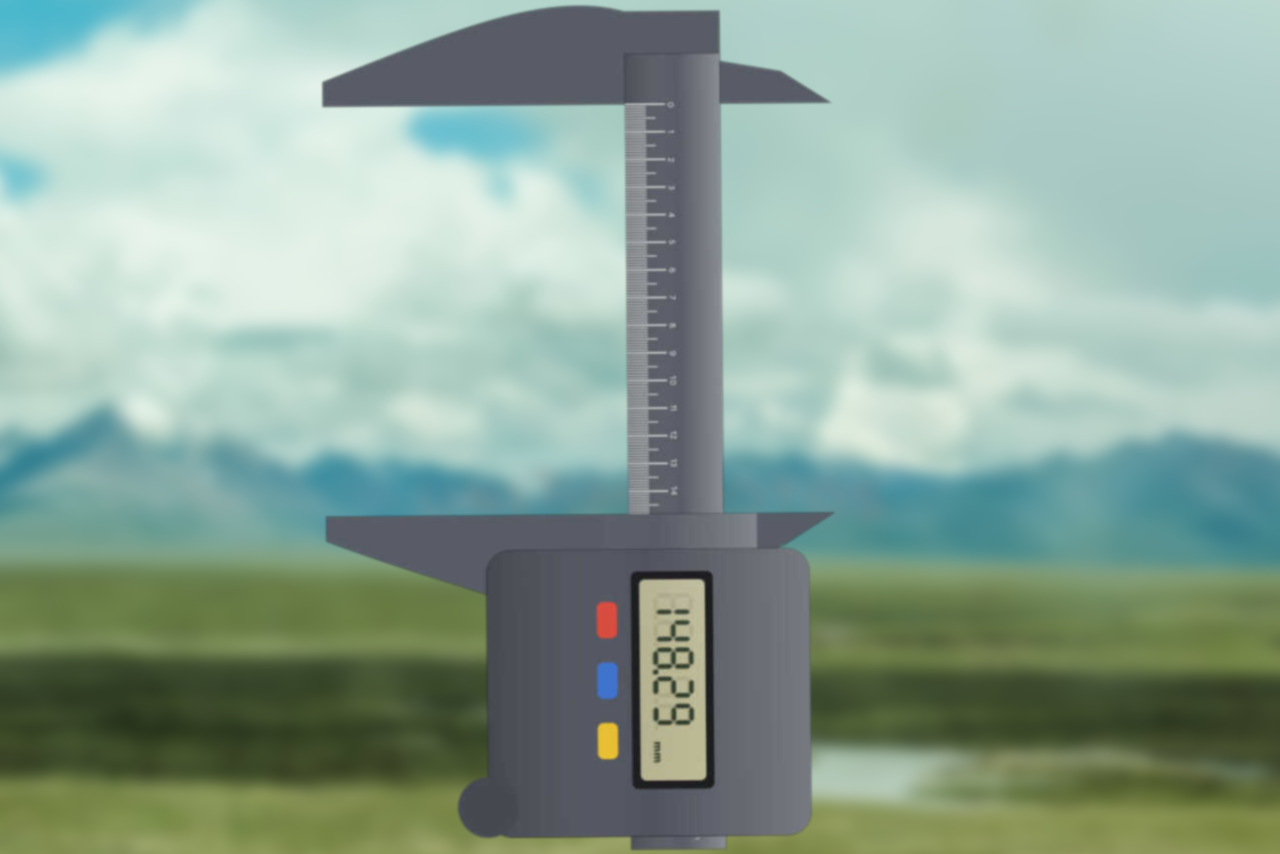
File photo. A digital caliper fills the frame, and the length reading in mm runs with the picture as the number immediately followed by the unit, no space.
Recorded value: 148.29mm
